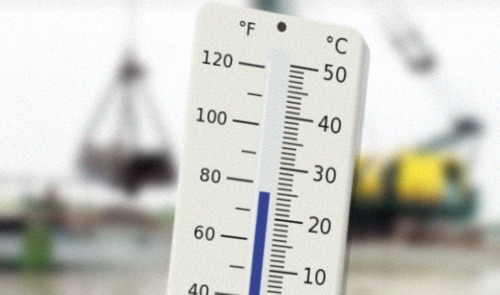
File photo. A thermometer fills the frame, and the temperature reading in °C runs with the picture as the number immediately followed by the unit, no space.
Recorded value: 25°C
